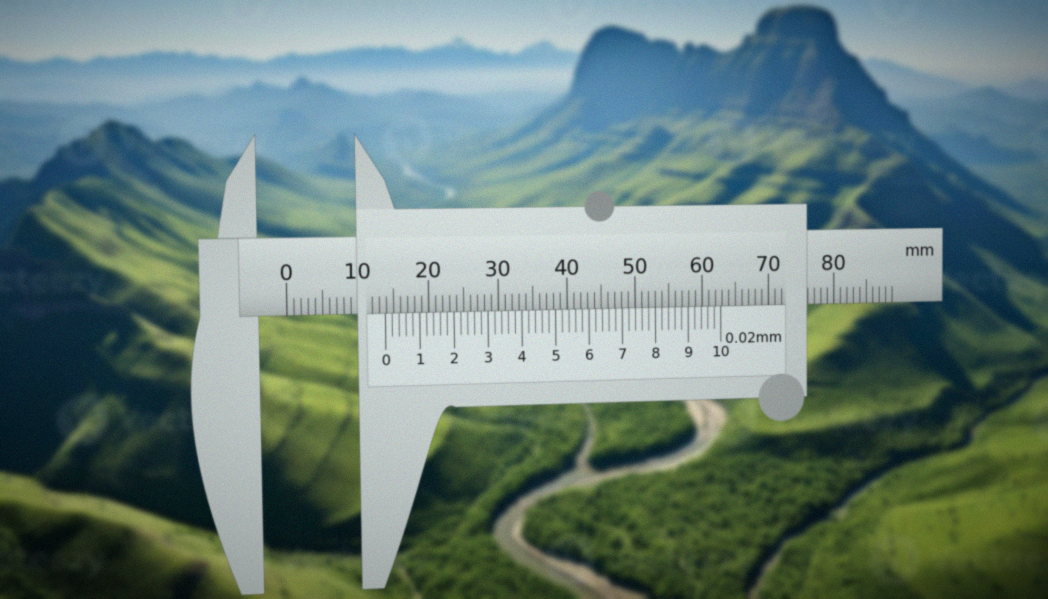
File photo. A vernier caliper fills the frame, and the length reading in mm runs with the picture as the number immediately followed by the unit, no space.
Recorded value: 13.8mm
